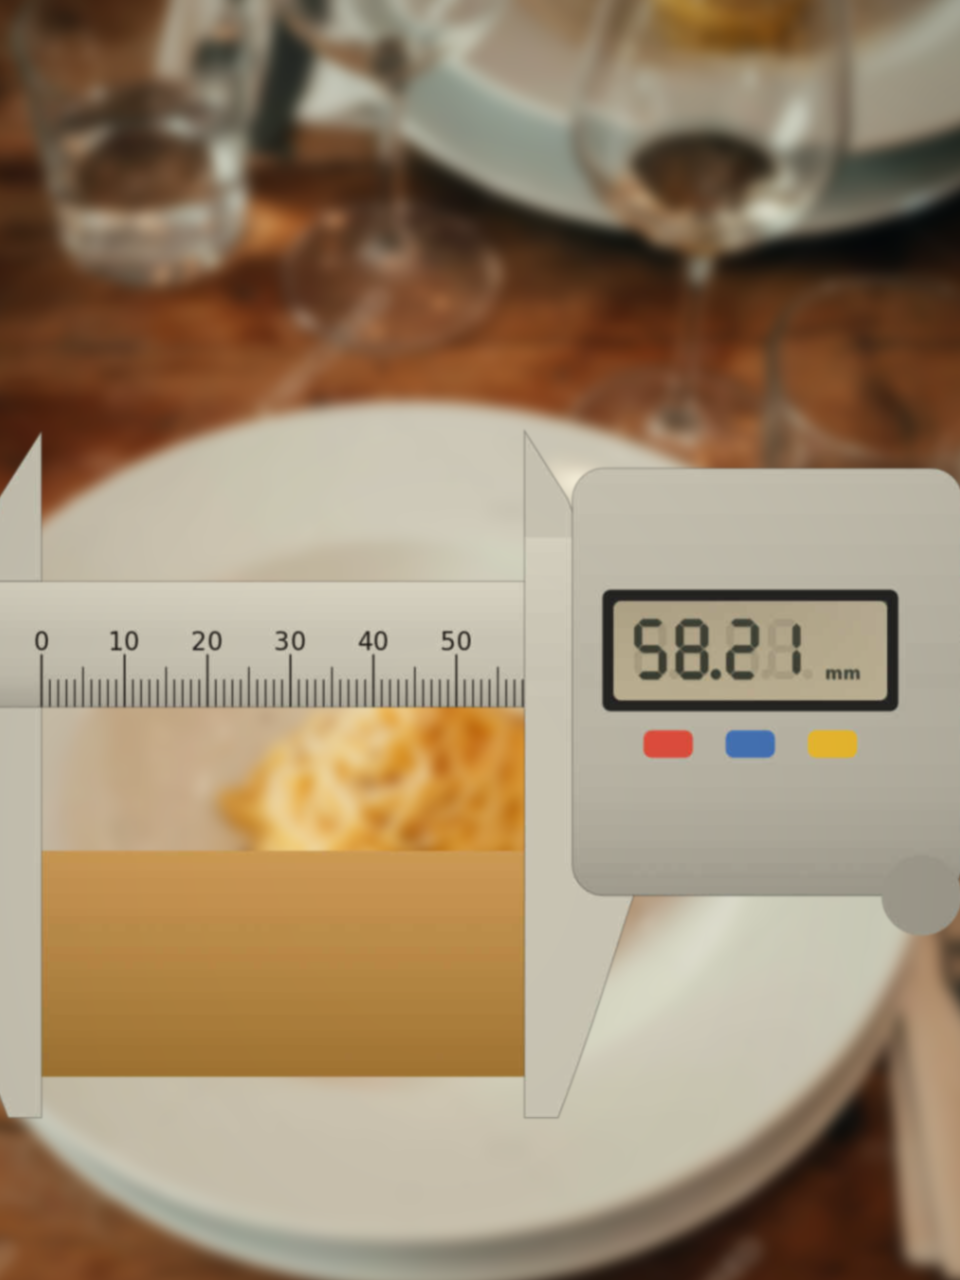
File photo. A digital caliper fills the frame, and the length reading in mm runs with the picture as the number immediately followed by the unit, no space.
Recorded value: 58.21mm
